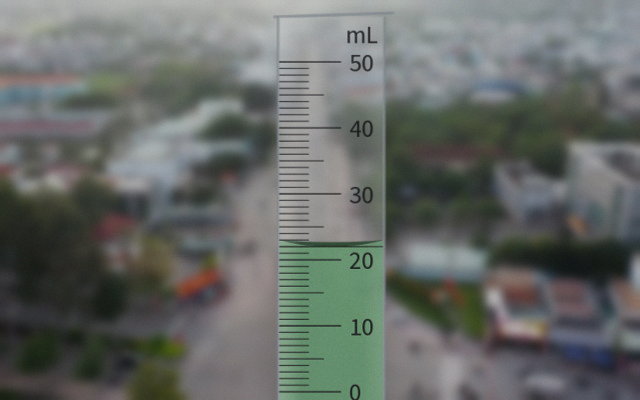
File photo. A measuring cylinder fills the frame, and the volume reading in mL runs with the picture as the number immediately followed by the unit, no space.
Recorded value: 22mL
